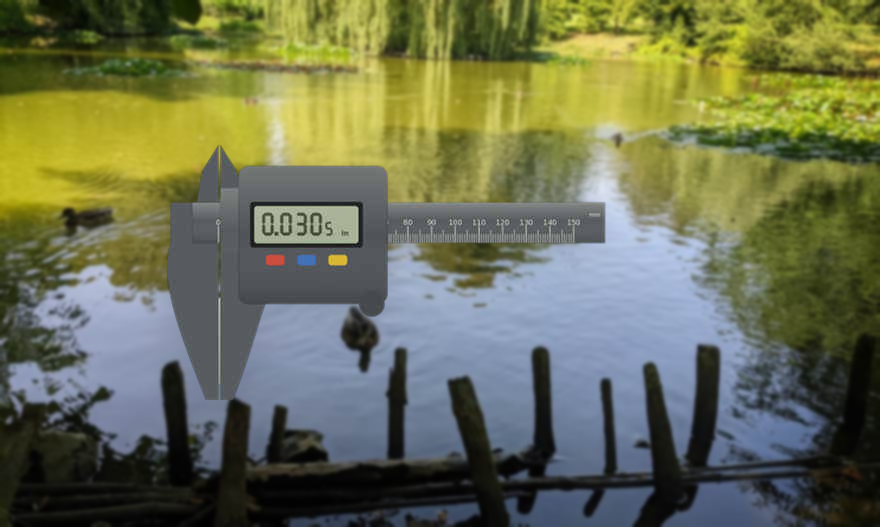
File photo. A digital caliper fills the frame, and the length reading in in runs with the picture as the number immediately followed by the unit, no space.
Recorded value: 0.0305in
